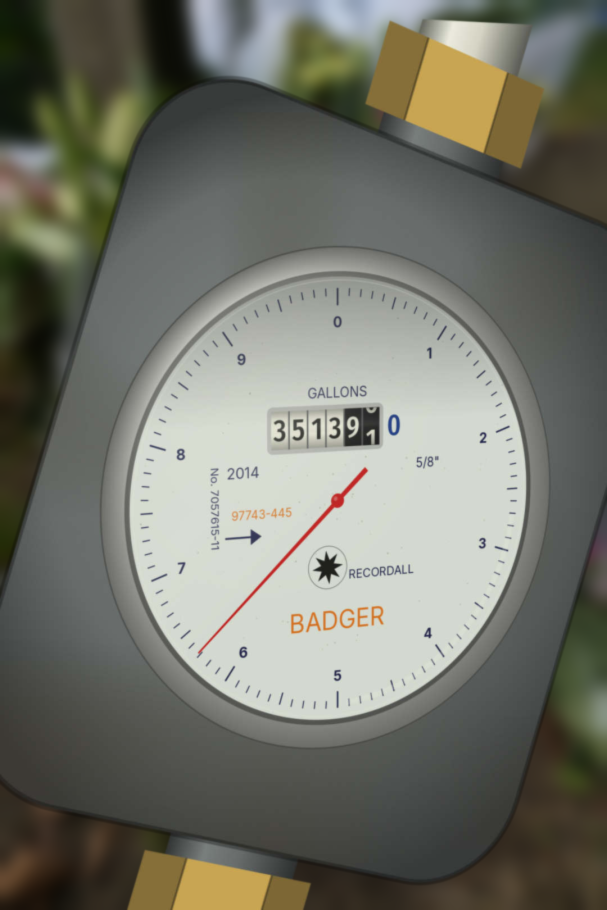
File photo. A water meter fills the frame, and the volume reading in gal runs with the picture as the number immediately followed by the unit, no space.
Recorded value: 3513906.3gal
